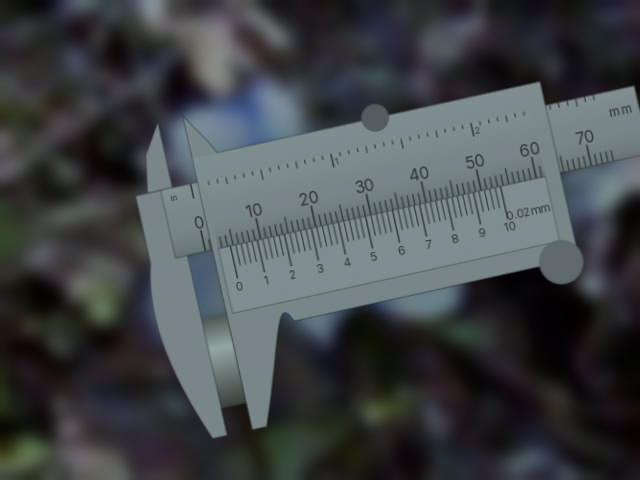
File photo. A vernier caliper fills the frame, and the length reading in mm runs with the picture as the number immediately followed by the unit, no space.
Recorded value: 4.5mm
